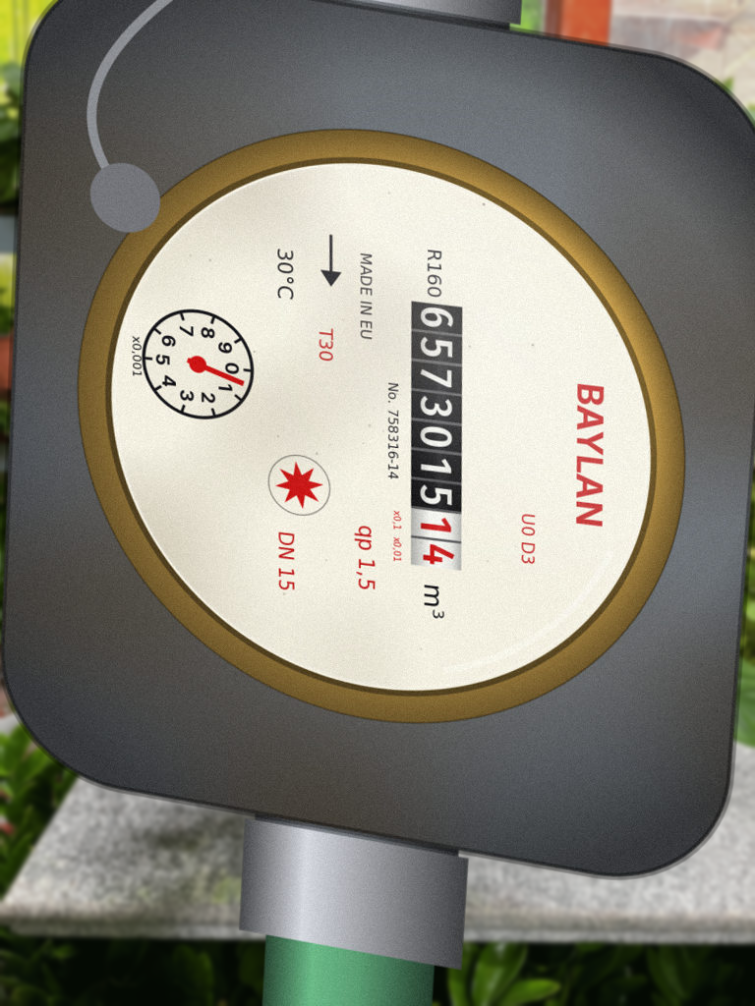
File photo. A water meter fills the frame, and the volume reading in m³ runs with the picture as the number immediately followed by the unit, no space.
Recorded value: 6573015.140m³
